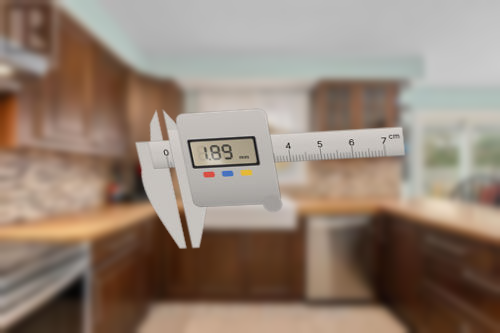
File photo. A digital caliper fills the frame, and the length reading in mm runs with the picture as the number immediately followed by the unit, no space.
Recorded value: 1.89mm
